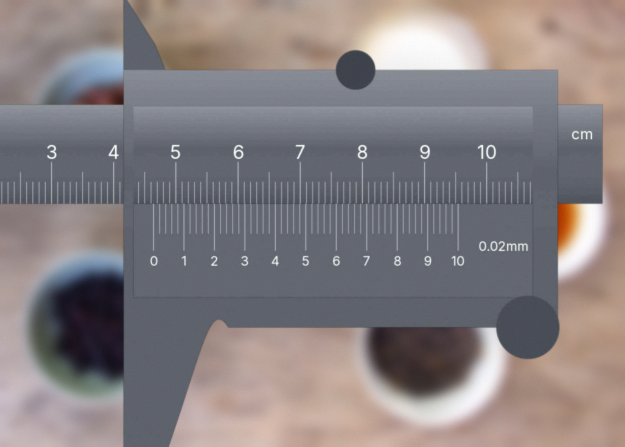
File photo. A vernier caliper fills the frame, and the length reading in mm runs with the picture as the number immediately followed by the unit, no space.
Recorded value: 46.4mm
